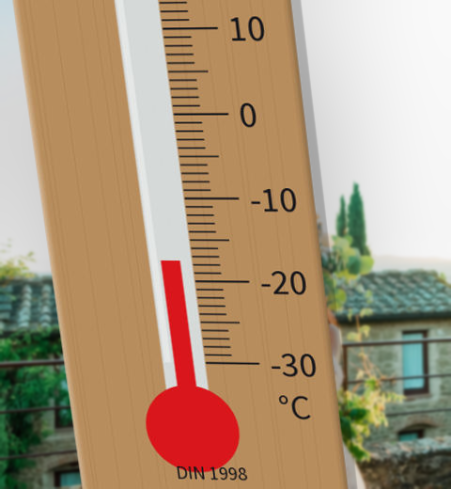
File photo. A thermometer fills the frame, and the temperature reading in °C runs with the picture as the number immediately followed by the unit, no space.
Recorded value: -17.5°C
